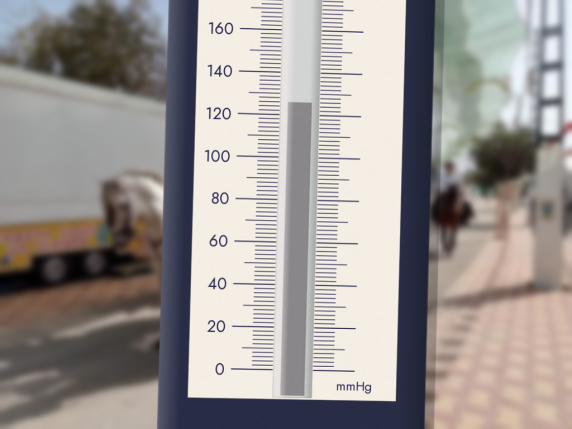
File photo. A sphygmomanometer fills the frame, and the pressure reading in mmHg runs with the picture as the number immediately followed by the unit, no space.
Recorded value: 126mmHg
